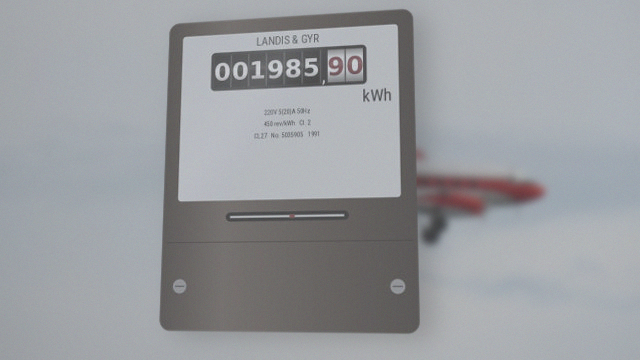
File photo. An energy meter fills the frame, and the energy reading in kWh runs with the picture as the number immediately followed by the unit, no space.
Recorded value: 1985.90kWh
